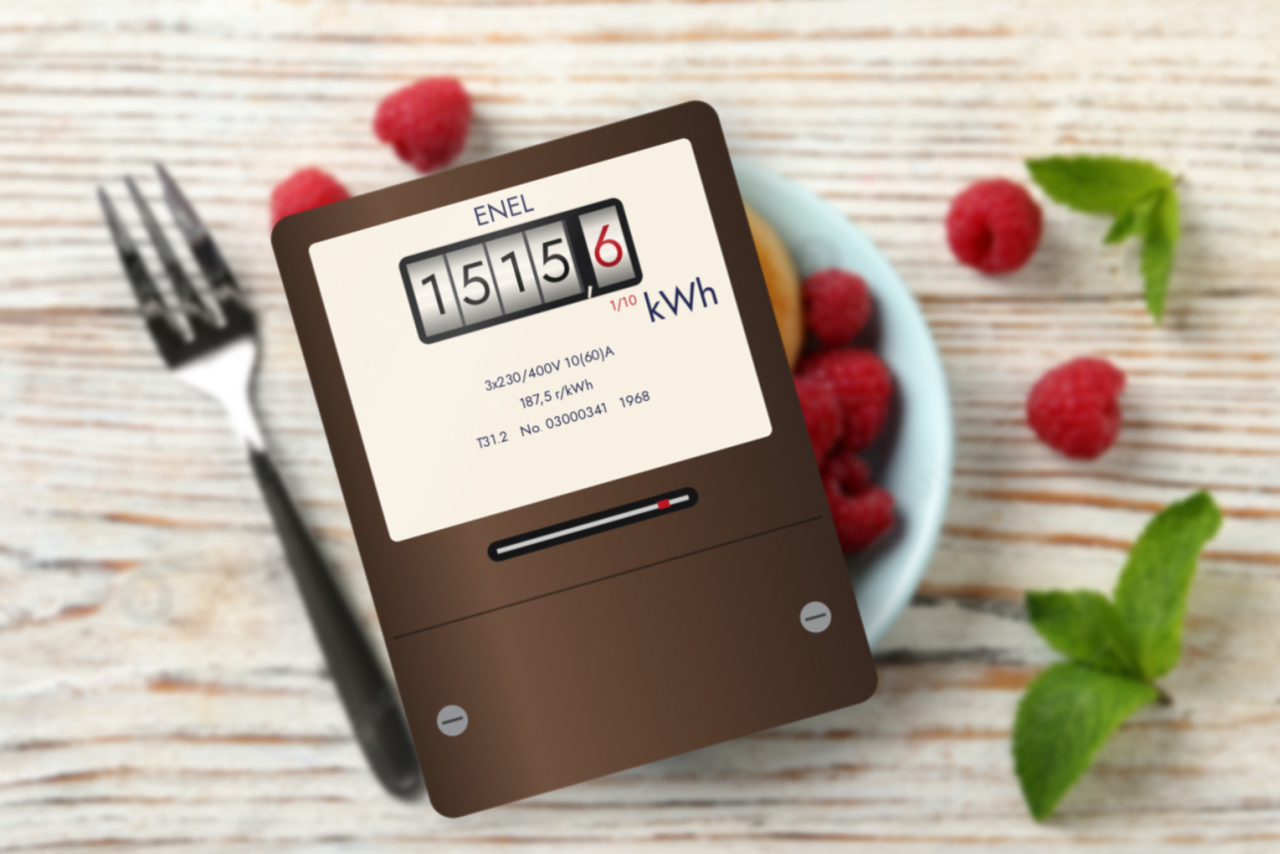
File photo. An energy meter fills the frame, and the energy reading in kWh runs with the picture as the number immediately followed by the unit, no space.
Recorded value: 1515.6kWh
